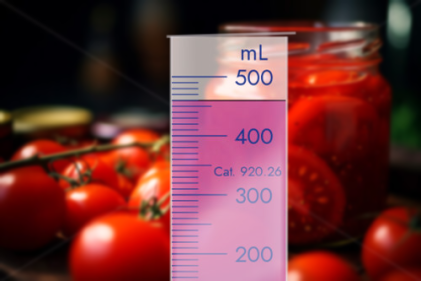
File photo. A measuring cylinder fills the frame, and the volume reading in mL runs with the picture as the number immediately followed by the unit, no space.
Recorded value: 460mL
